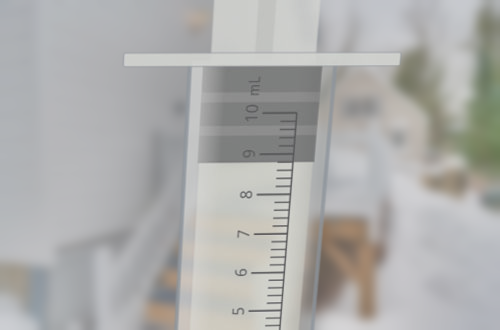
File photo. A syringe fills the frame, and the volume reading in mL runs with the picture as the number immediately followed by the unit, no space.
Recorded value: 8.8mL
